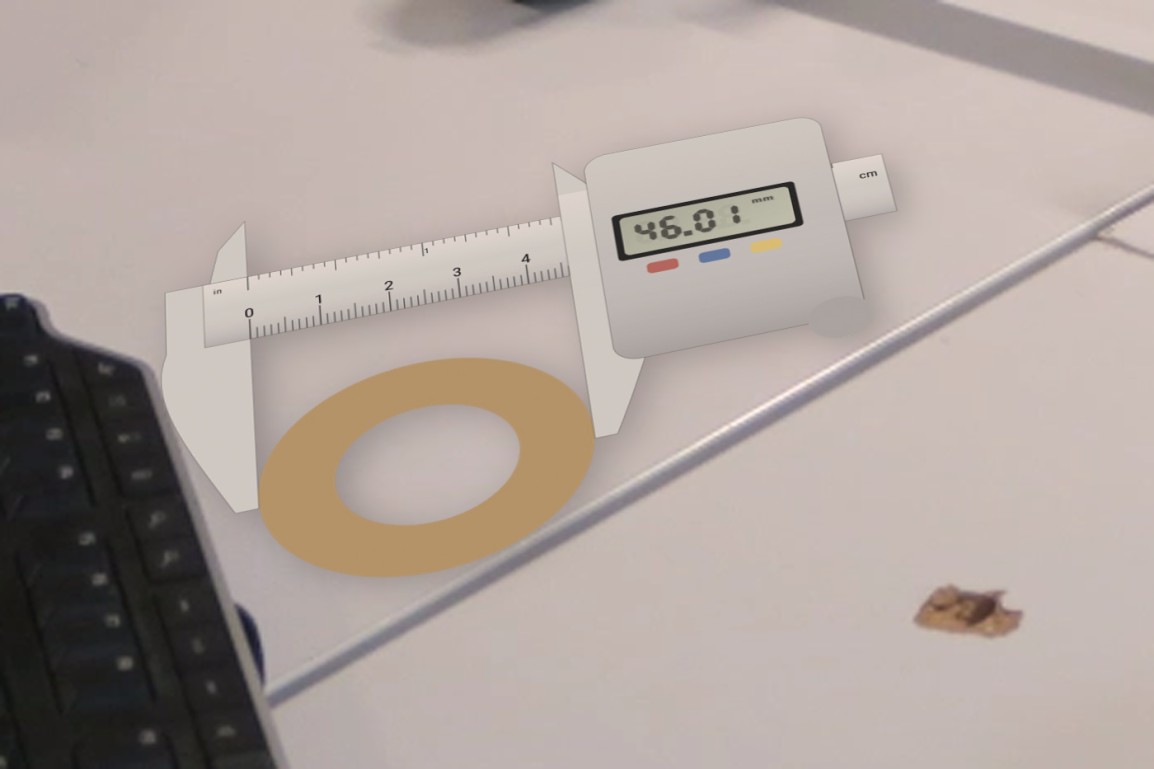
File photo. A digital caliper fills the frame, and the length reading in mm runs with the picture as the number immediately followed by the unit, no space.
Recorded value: 46.01mm
